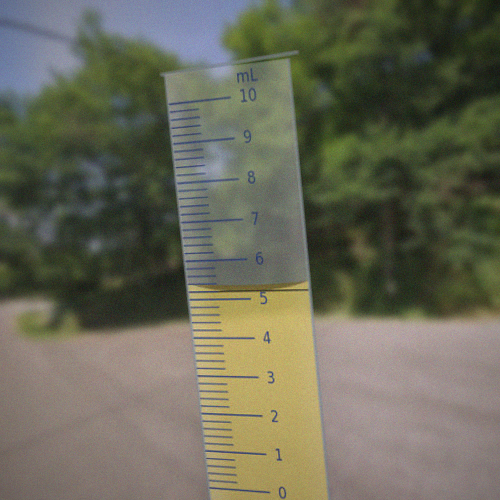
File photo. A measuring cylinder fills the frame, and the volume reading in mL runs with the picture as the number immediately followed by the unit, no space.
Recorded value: 5.2mL
